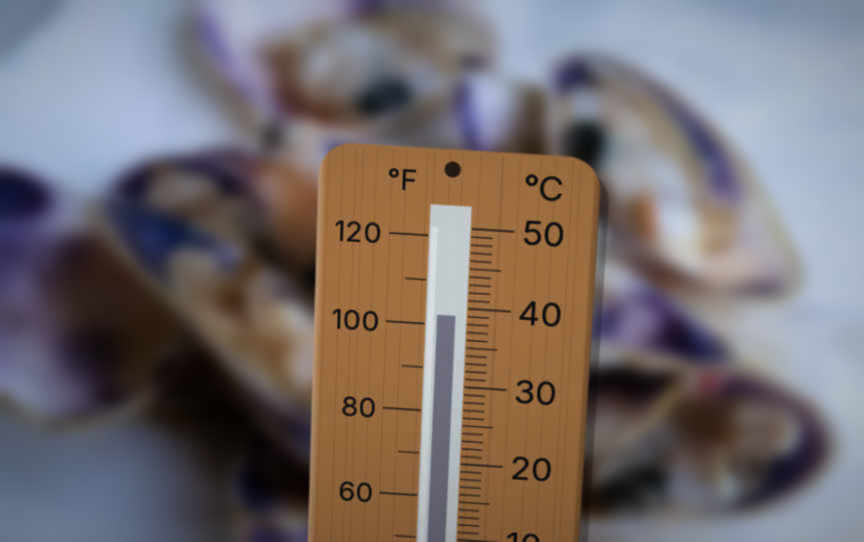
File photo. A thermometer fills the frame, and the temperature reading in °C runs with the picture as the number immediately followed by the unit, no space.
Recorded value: 39°C
